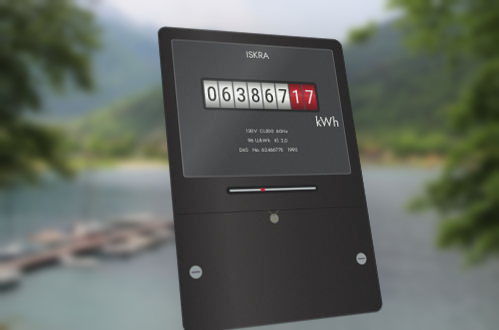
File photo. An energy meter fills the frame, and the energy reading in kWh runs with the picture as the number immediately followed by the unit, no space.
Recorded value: 63867.17kWh
